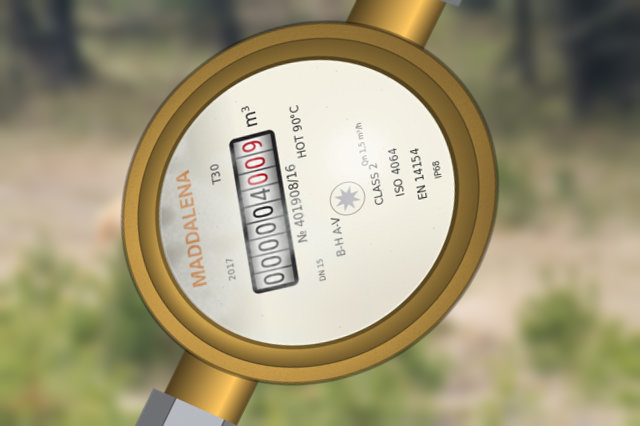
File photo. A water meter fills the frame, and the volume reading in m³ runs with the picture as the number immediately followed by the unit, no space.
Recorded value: 4.009m³
